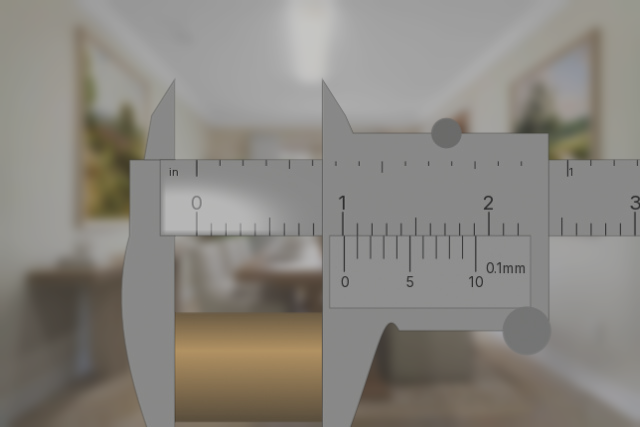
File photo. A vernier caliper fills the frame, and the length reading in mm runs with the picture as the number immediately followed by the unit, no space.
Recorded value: 10.1mm
